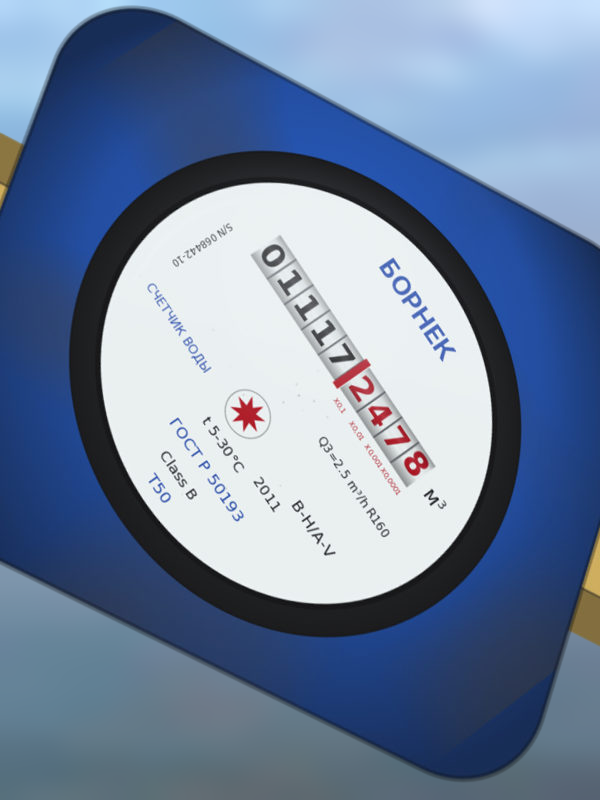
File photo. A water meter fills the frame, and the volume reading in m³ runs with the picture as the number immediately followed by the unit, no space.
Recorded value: 1117.2478m³
